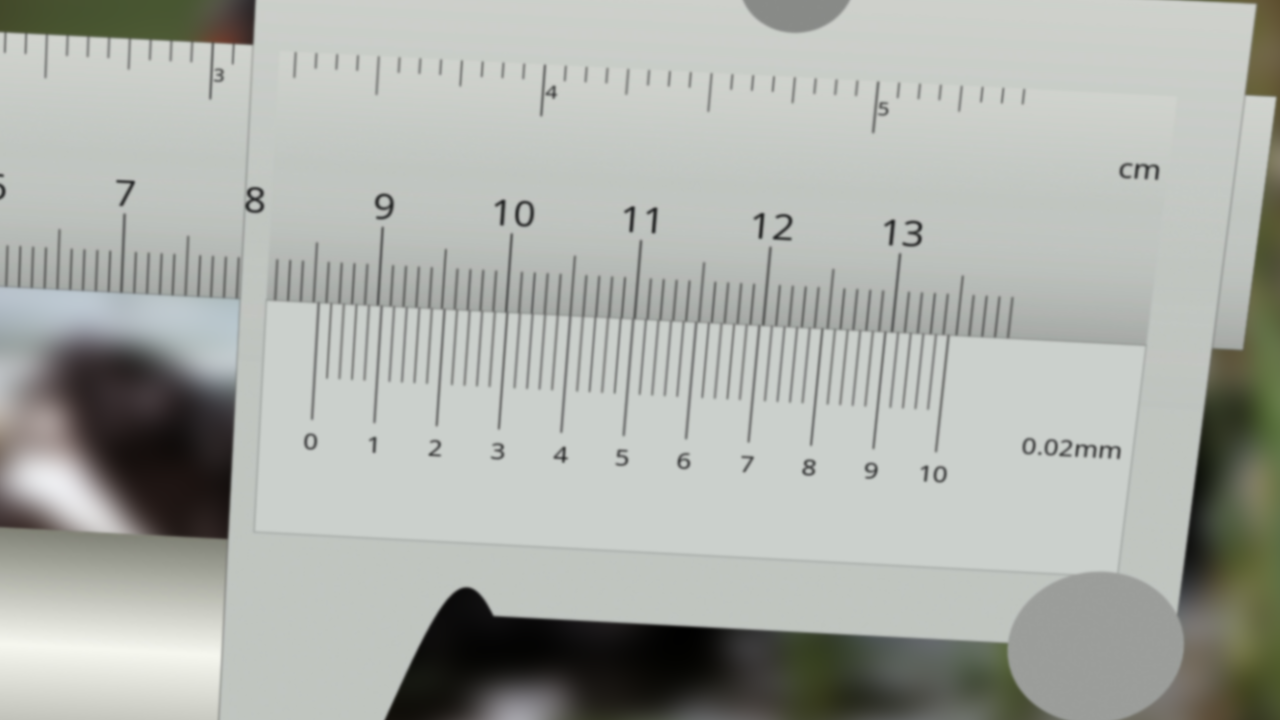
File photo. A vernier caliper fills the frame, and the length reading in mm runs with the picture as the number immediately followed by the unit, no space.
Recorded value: 85.4mm
